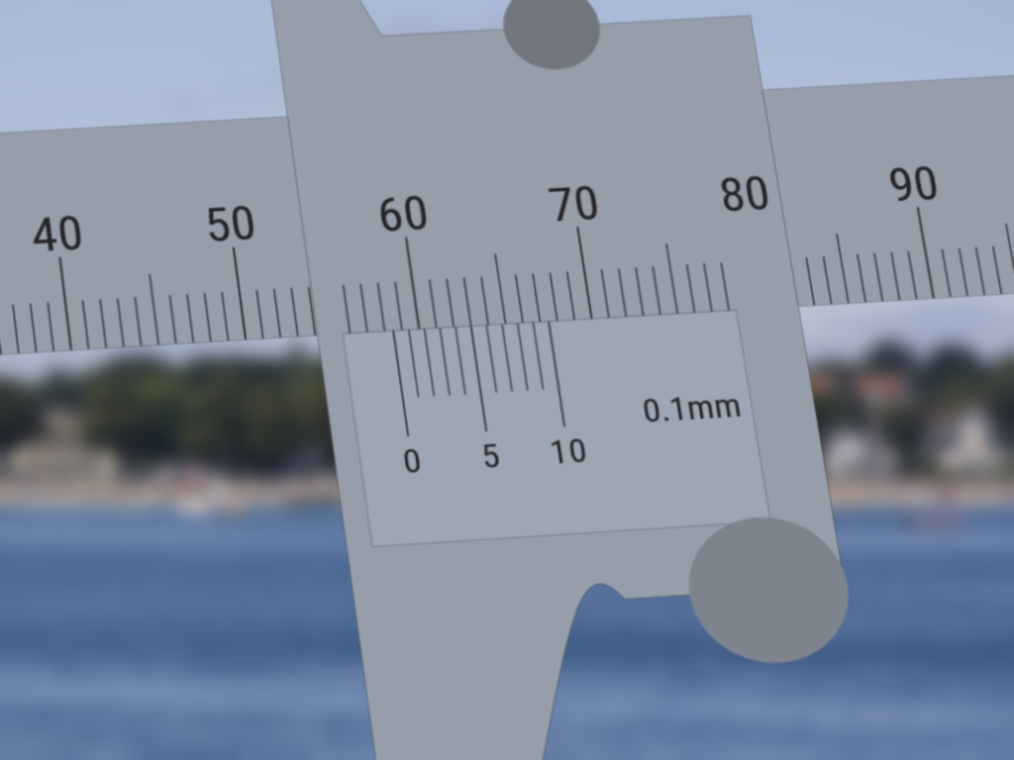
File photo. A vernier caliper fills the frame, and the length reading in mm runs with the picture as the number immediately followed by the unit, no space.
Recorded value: 58.5mm
